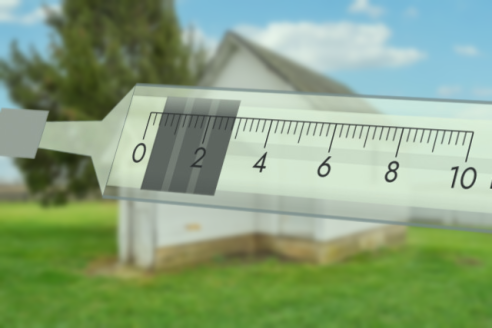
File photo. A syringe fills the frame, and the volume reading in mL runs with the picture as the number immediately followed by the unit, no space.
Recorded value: 0.4mL
